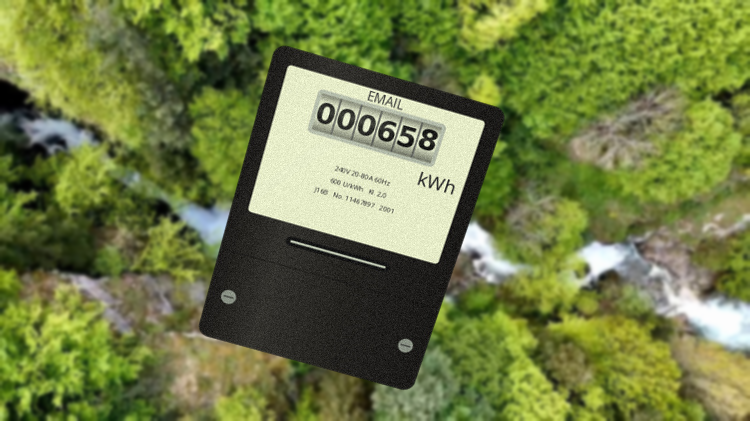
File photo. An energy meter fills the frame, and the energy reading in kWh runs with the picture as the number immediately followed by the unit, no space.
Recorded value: 658kWh
